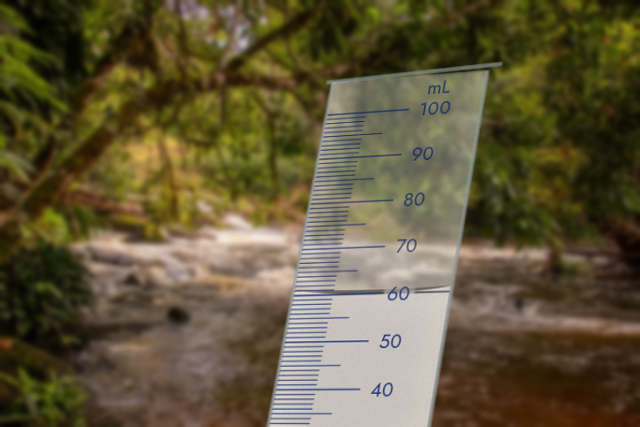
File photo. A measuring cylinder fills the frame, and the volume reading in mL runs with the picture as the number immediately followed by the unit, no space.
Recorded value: 60mL
